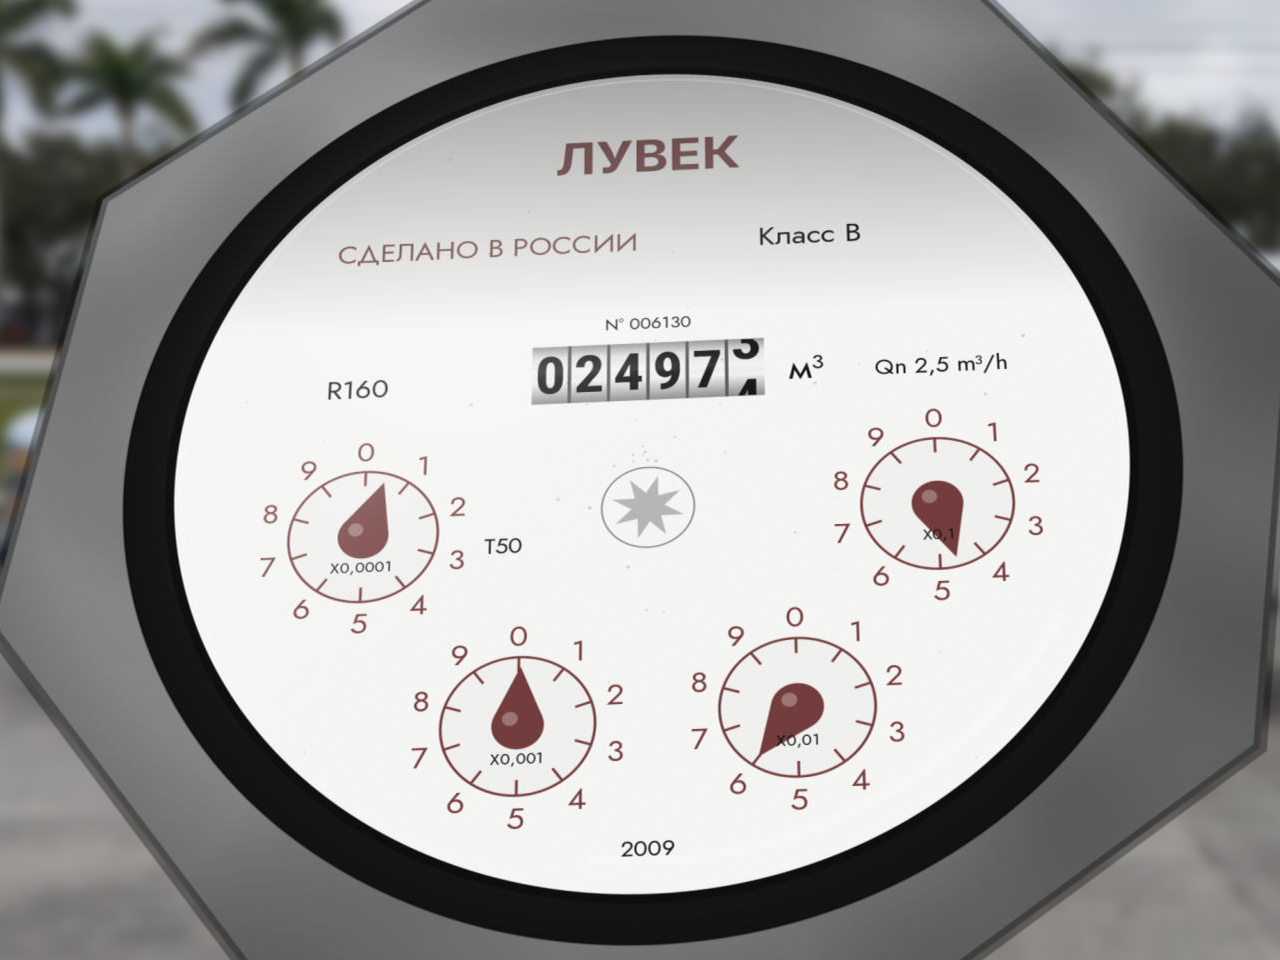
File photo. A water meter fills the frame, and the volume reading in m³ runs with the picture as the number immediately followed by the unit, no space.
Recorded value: 24973.4600m³
